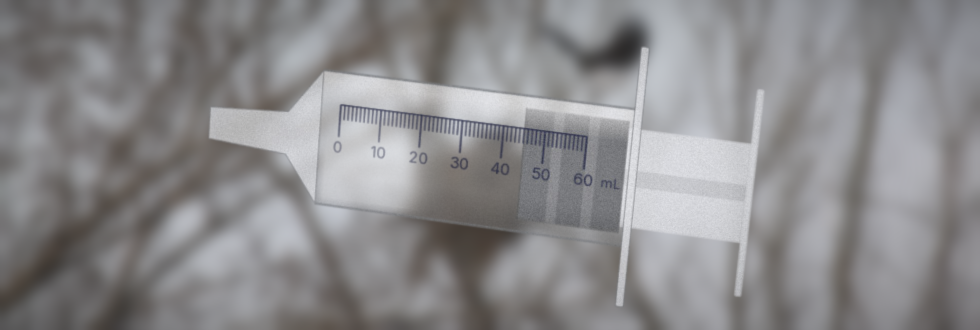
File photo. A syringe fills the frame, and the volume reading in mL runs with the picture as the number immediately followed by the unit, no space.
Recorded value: 45mL
